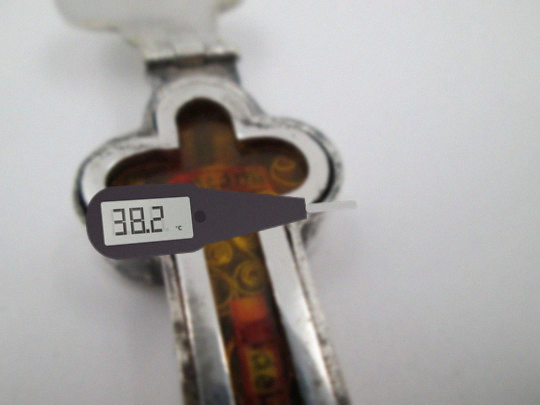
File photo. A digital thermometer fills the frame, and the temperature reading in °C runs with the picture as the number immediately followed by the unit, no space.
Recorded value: 38.2°C
